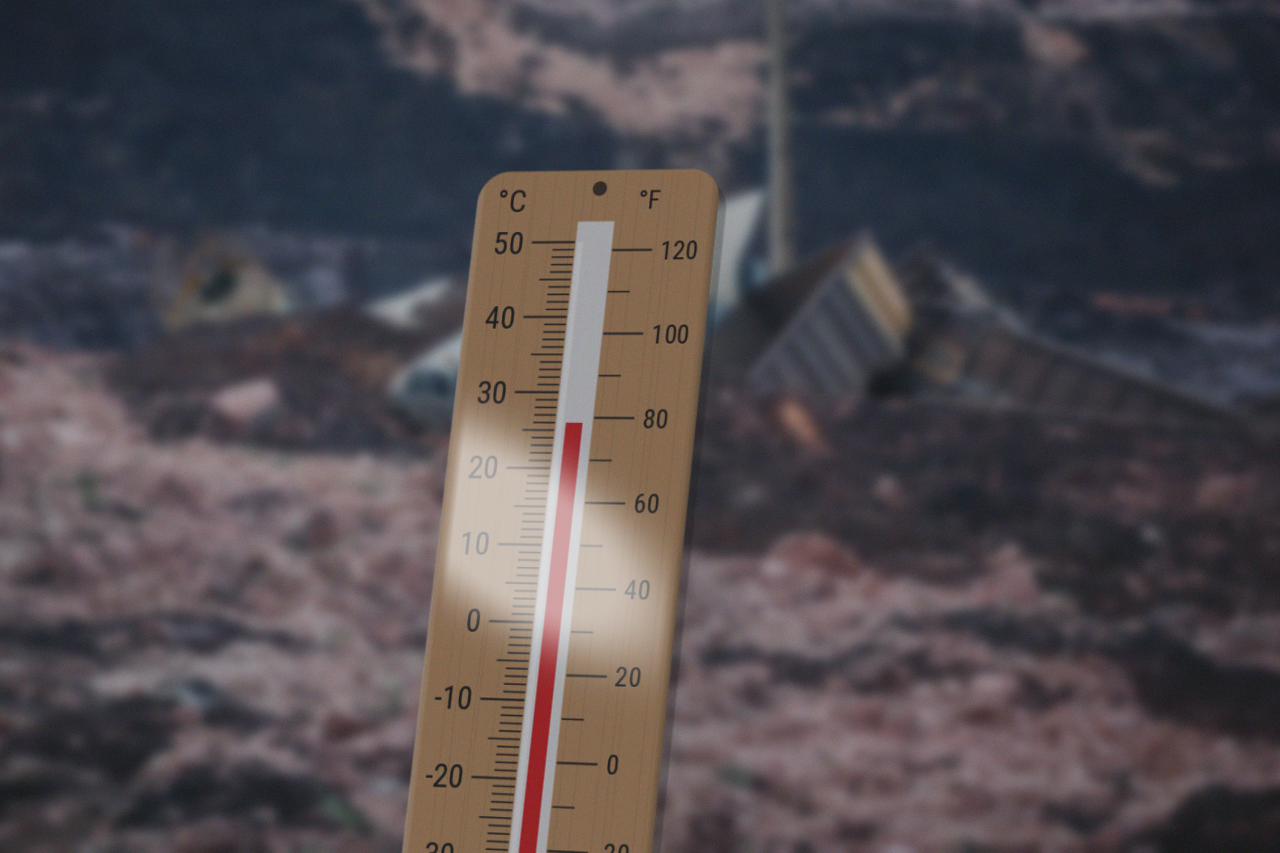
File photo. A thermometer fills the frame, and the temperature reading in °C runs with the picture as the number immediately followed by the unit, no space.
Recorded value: 26°C
